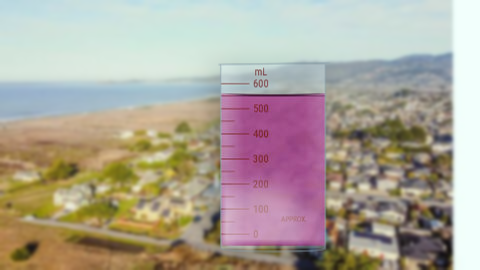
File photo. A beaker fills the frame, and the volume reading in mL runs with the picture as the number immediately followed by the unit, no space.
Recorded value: 550mL
